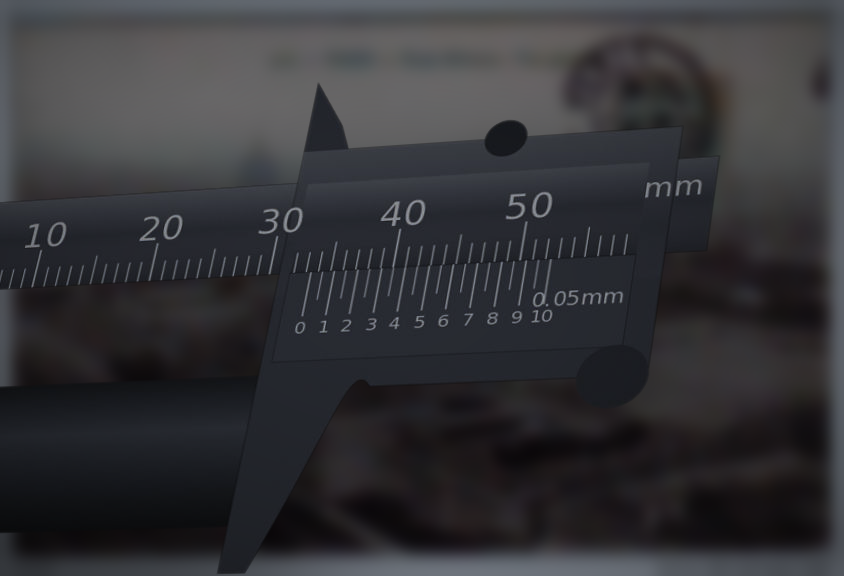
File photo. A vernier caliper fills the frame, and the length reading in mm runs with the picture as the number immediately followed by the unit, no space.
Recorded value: 33.4mm
